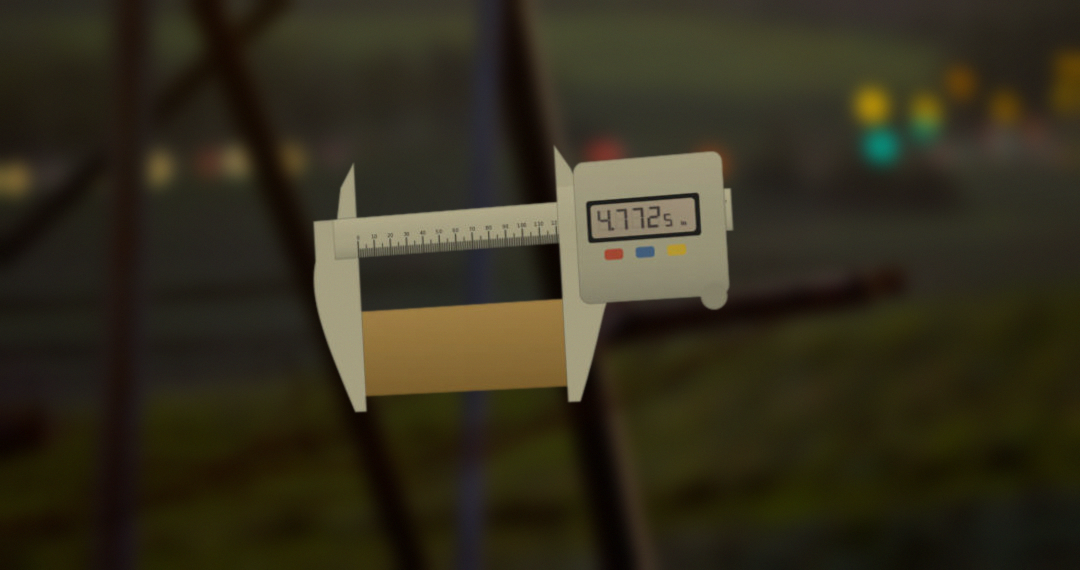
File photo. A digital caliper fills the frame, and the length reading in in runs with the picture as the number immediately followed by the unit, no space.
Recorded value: 4.7725in
